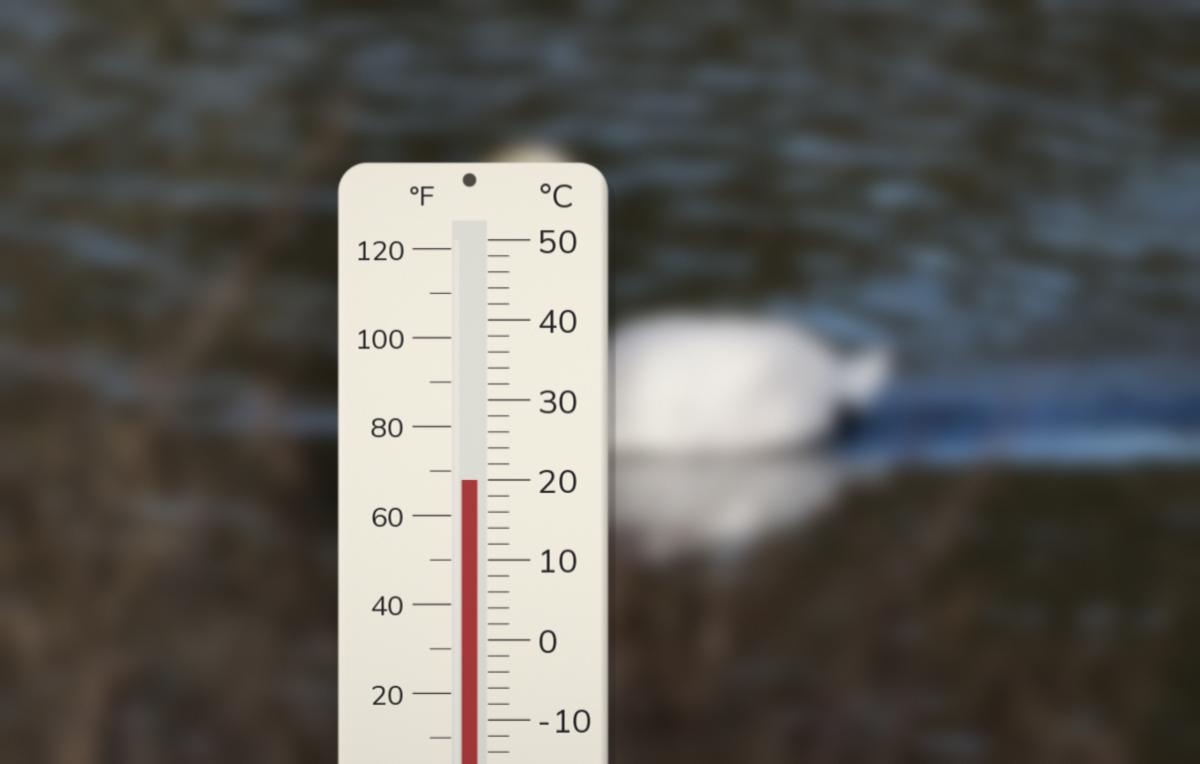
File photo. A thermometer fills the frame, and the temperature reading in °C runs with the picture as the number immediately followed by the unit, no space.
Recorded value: 20°C
